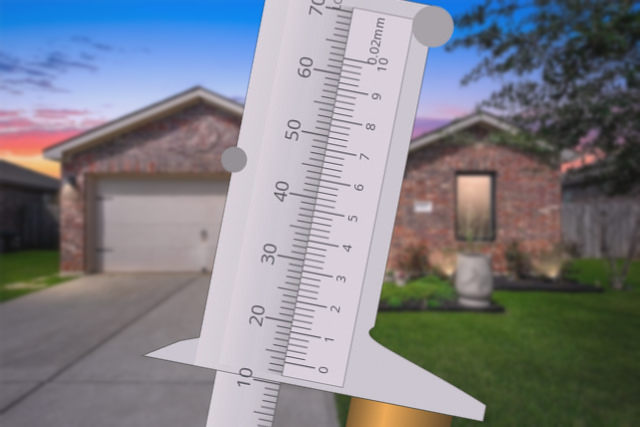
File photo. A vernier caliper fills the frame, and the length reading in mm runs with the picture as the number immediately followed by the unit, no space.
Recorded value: 13.6mm
